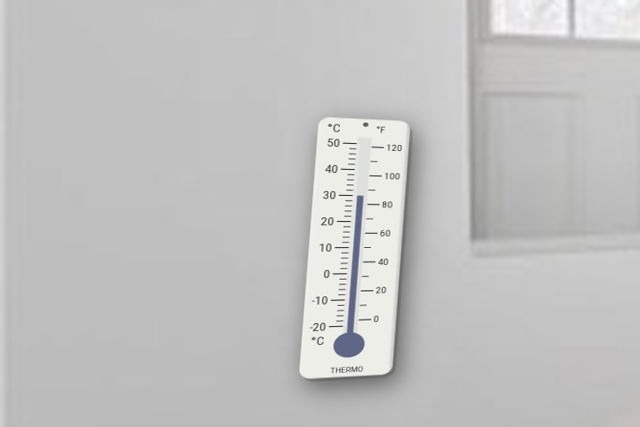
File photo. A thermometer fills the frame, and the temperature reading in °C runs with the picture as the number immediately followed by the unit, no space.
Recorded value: 30°C
